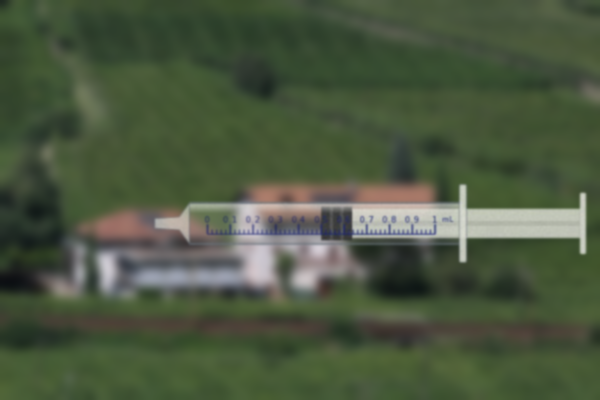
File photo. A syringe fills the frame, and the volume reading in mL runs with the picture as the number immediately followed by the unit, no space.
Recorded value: 0.5mL
